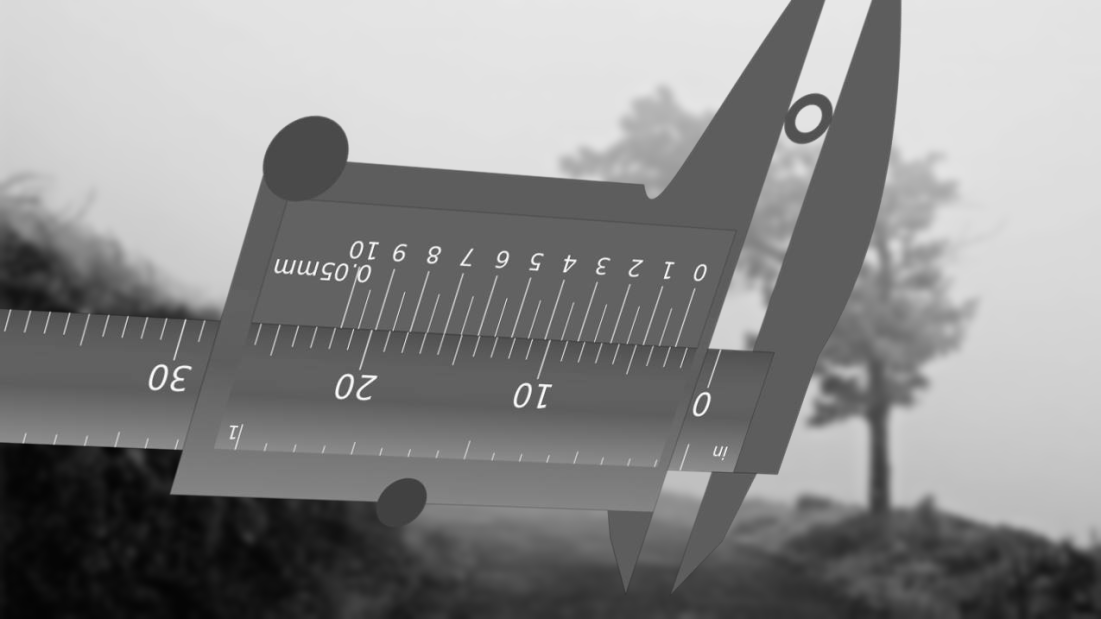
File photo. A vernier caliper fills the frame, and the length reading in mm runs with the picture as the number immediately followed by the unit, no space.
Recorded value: 2.7mm
